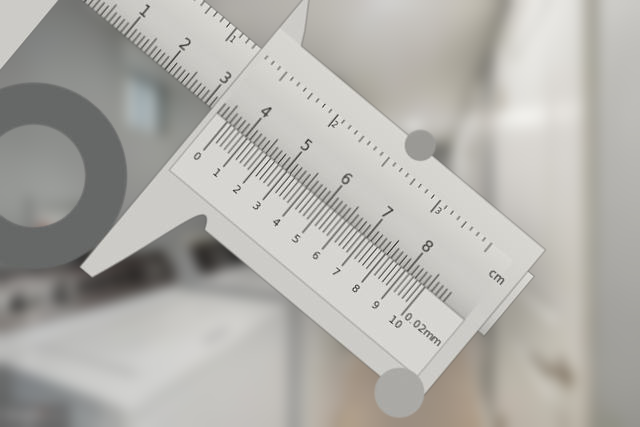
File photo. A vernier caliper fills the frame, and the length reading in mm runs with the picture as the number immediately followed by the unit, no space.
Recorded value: 35.5mm
